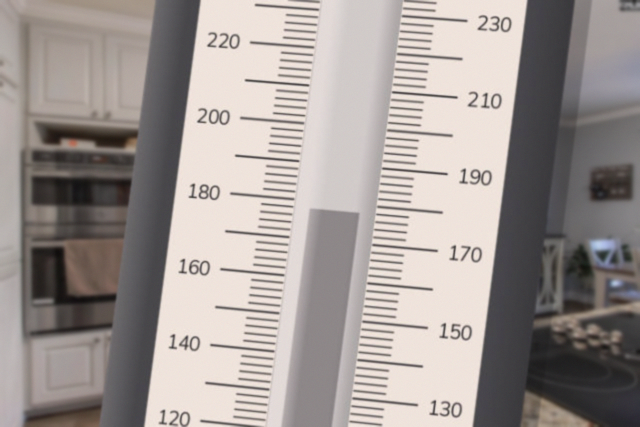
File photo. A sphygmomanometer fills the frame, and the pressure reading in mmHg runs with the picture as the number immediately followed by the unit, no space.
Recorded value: 178mmHg
